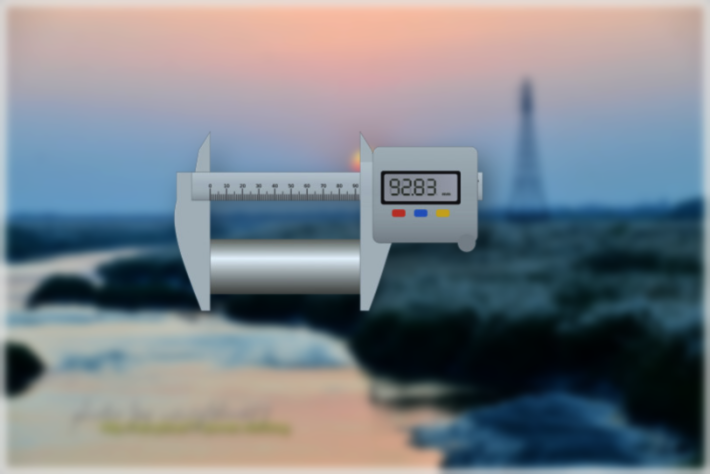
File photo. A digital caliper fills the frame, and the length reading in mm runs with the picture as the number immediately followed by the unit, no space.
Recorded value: 92.83mm
